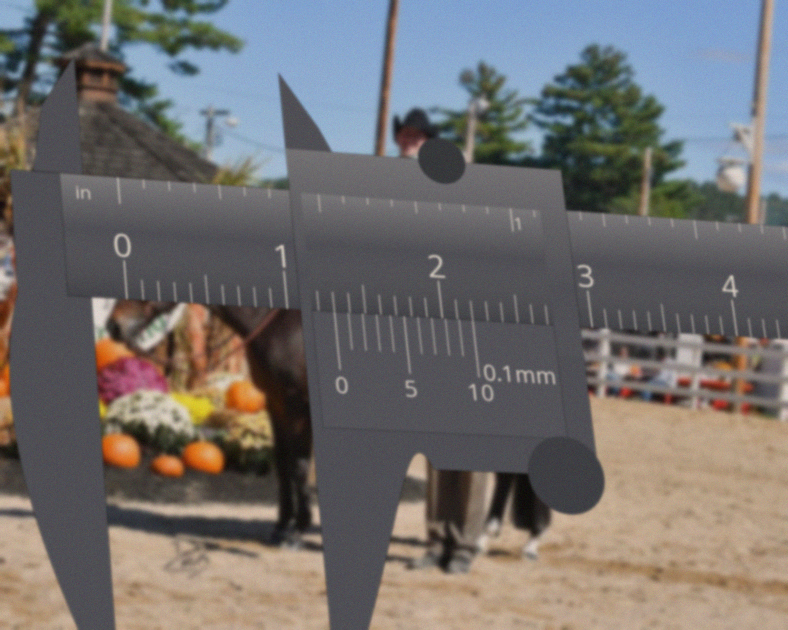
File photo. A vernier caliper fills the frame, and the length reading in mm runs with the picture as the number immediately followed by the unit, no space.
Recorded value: 13.0mm
